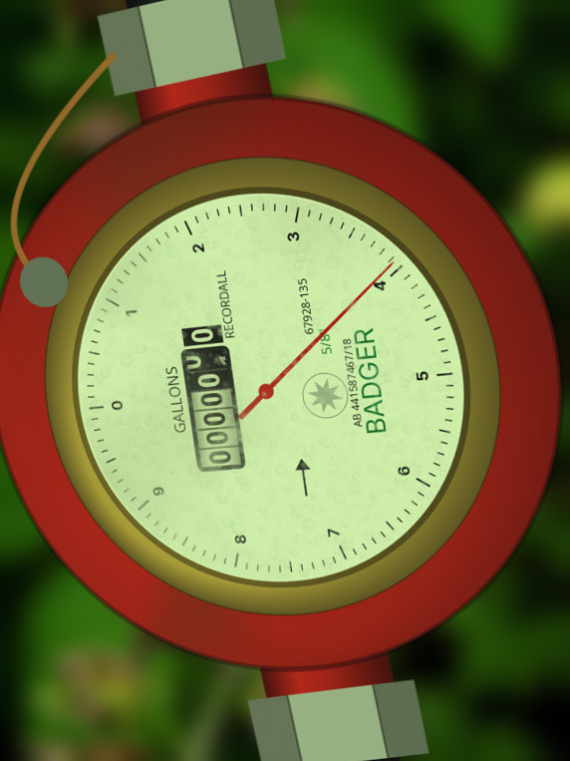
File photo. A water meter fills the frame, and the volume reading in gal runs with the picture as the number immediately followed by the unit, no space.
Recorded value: 3.9gal
